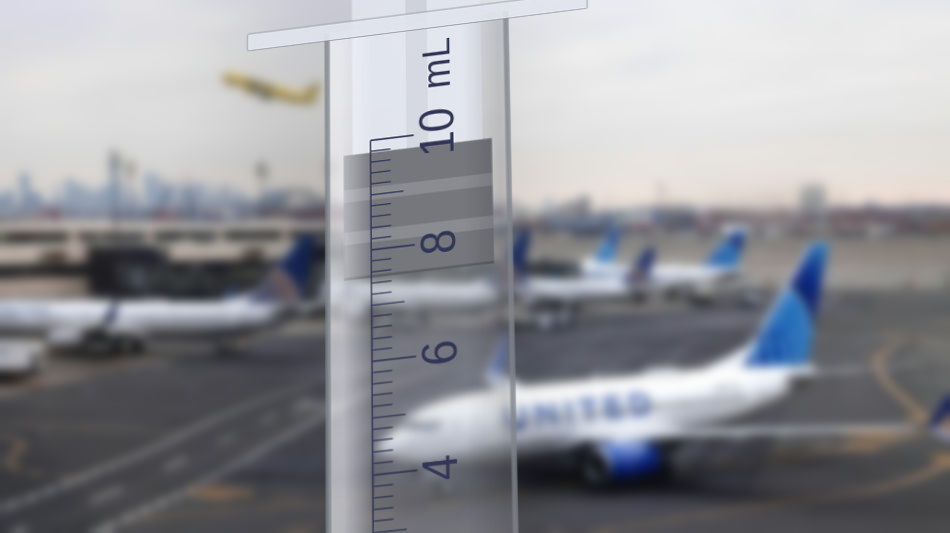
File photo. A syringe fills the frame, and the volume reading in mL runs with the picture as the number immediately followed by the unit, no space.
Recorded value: 7.5mL
